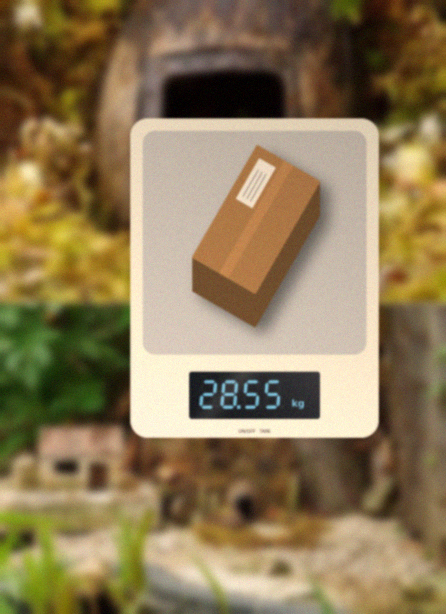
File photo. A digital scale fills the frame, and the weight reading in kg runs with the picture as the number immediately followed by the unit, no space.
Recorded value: 28.55kg
